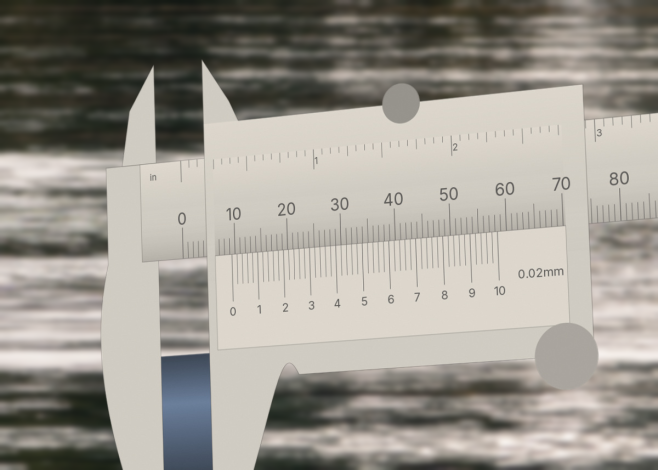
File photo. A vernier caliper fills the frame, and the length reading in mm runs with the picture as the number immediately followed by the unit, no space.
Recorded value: 9.4mm
